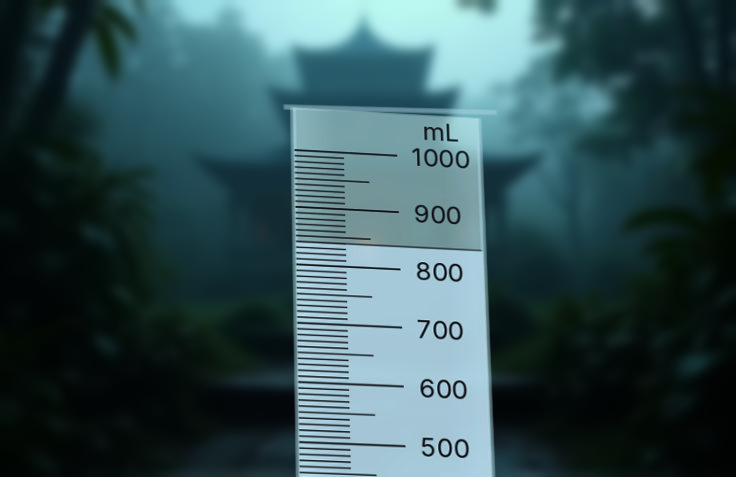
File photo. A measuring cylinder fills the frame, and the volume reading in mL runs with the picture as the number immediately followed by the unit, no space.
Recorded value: 840mL
